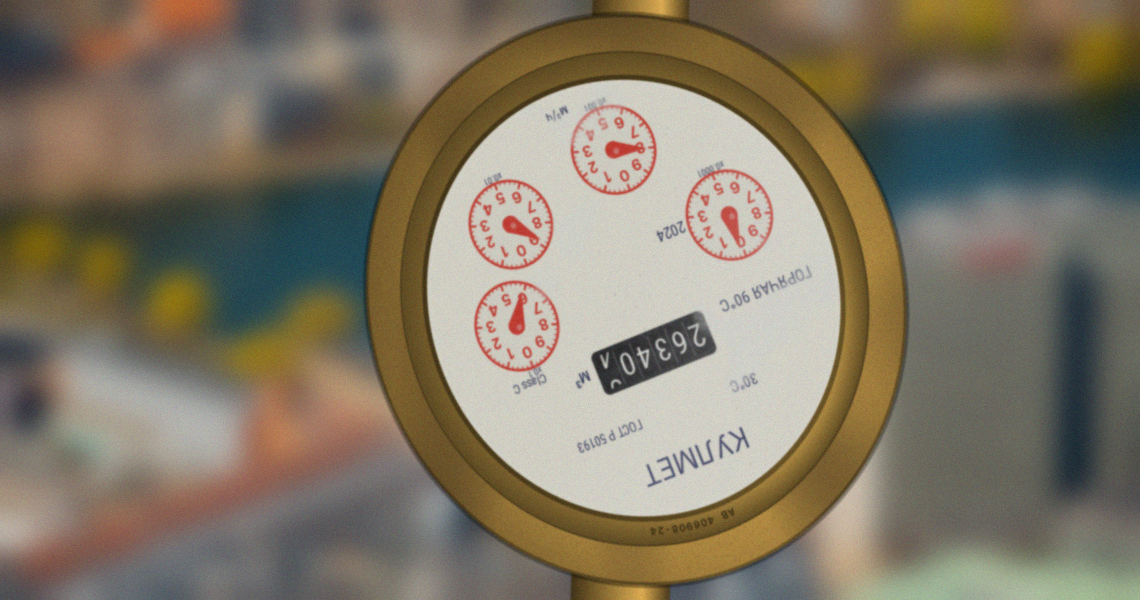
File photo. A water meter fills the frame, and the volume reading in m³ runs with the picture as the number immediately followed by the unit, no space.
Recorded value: 263403.5880m³
